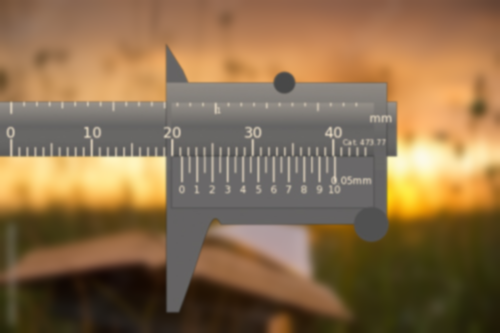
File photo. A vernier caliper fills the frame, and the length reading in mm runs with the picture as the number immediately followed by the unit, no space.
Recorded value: 21.2mm
